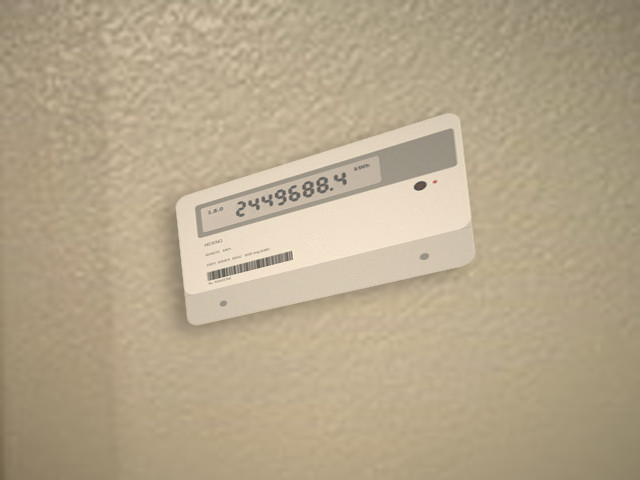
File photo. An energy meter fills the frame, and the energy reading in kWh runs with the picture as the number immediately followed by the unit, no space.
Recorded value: 2449688.4kWh
